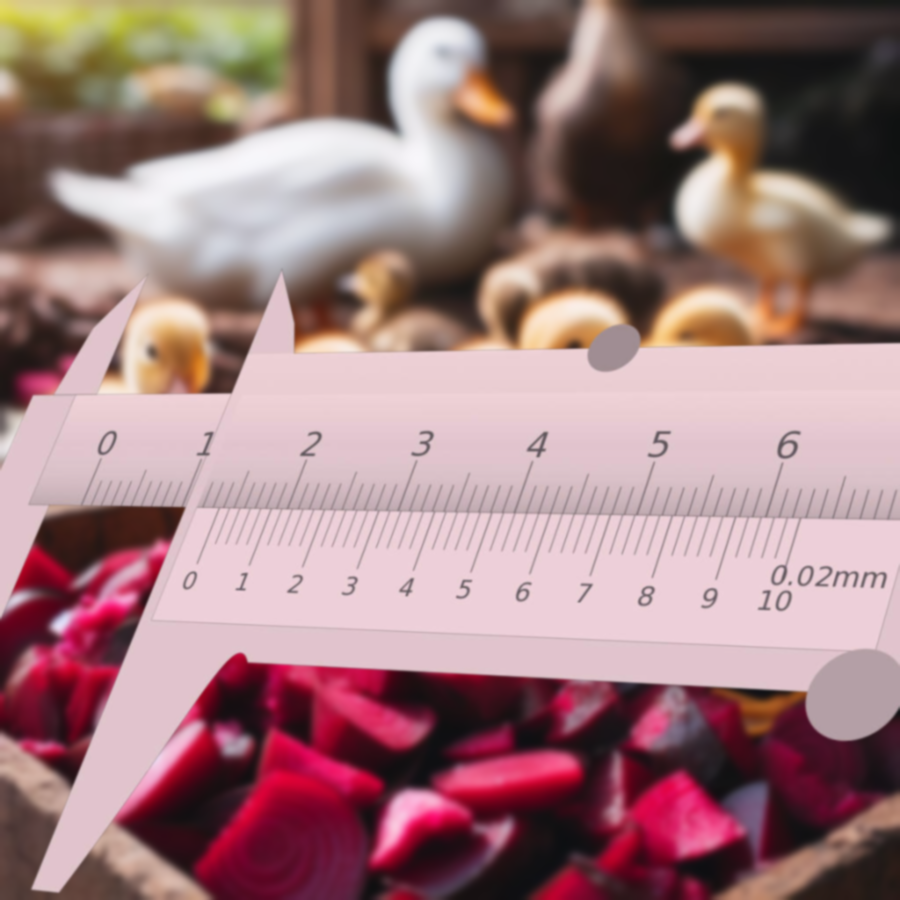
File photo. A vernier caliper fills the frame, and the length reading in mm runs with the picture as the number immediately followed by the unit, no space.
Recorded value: 13.6mm
